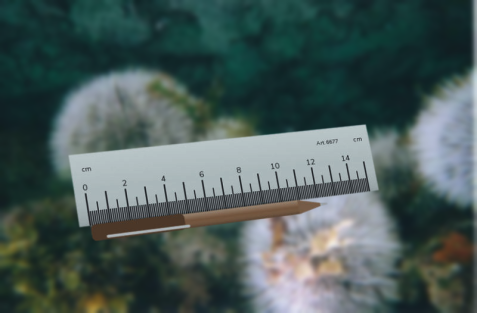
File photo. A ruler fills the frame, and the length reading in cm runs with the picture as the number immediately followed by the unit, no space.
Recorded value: 12.5cm
